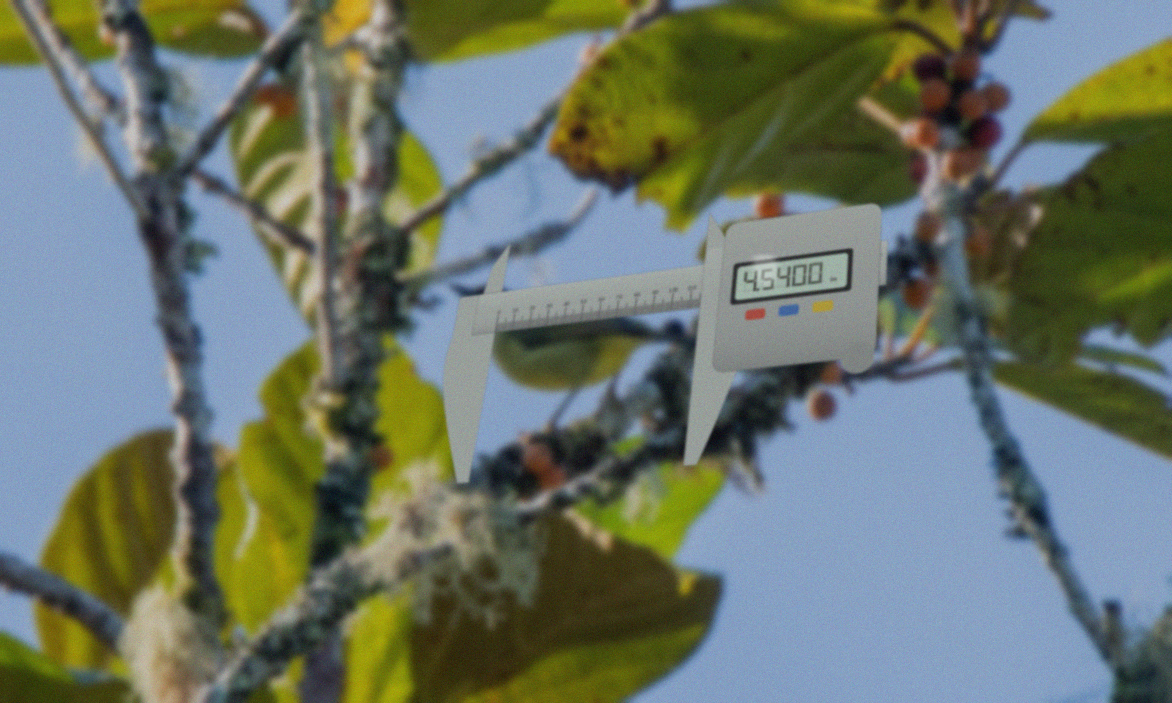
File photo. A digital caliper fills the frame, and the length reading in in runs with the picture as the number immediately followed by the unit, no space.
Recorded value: 4.5400in
